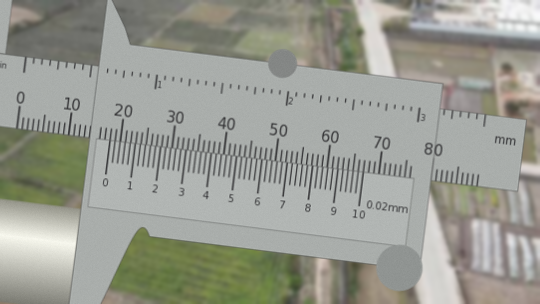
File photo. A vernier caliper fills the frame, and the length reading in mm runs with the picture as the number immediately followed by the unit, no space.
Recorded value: 18.0mm
